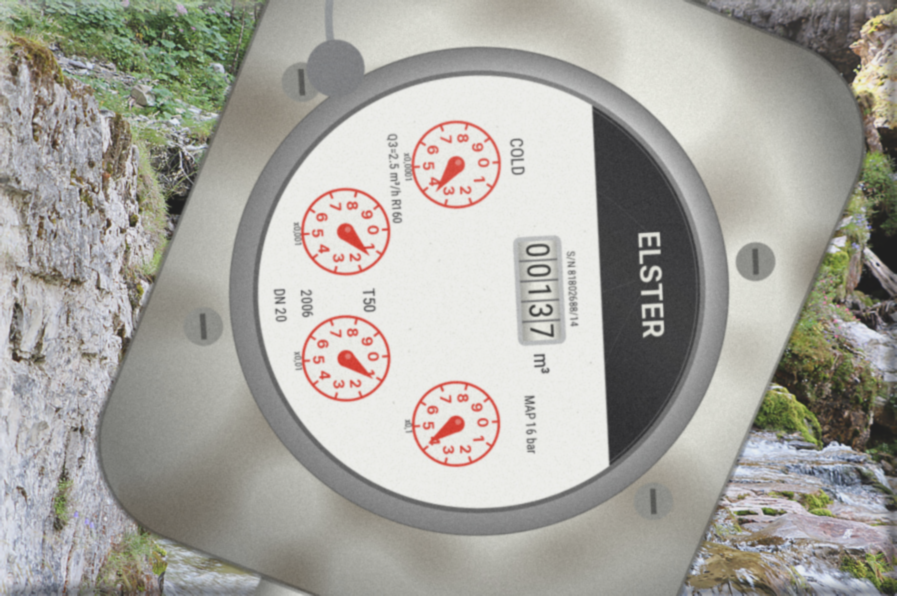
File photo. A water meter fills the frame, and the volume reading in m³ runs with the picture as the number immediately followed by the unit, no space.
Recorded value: 137.4113m³
